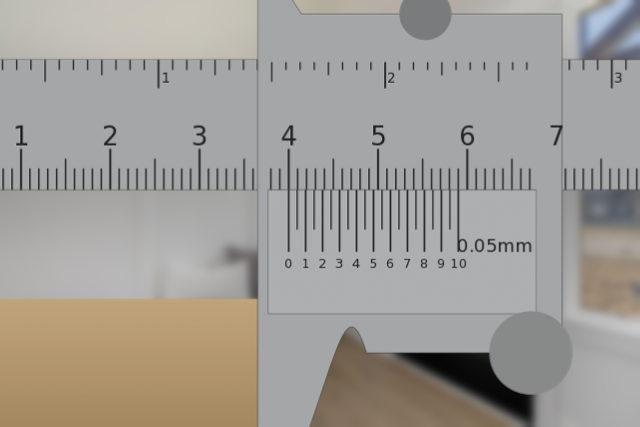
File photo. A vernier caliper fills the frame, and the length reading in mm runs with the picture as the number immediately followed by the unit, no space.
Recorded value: 40.0mm
